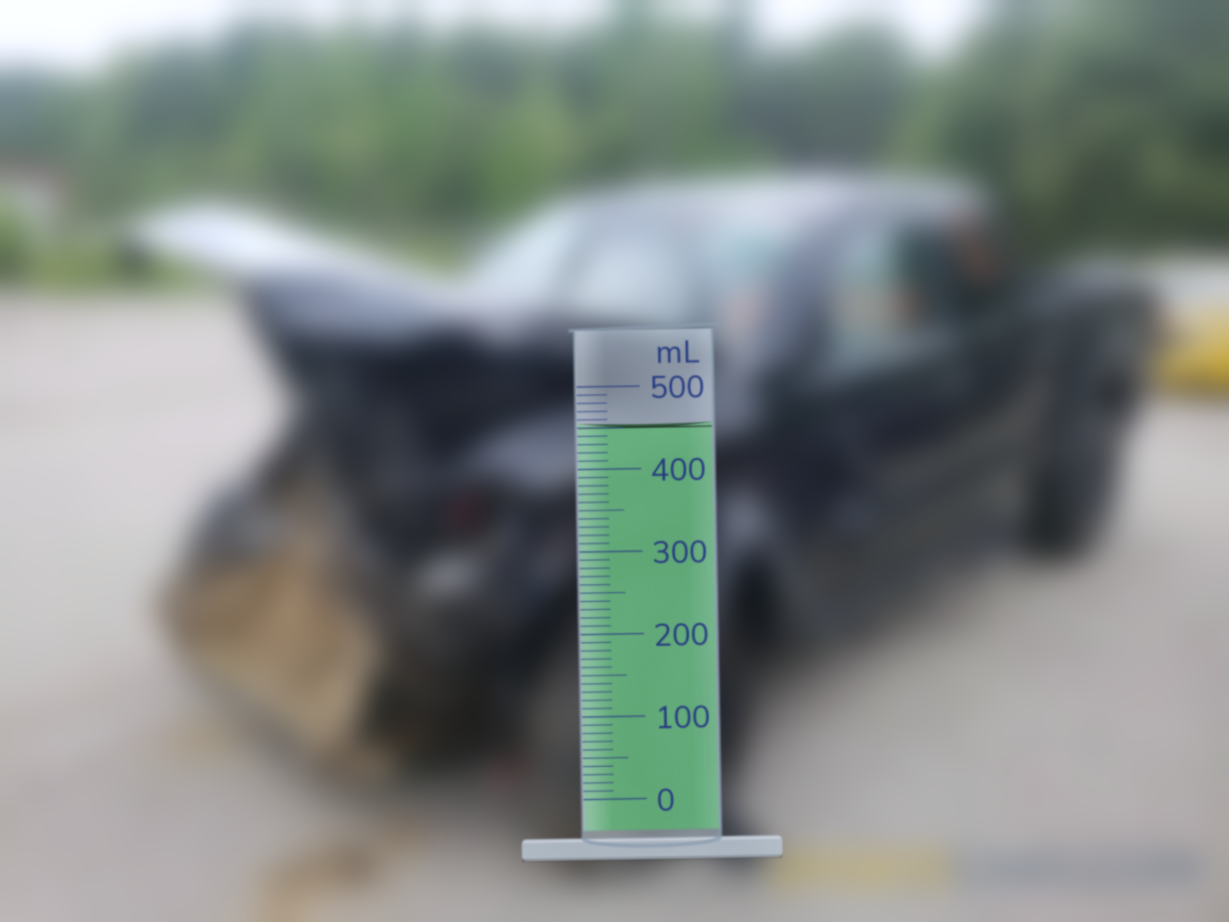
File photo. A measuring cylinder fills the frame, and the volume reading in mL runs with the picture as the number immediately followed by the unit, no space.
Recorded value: 450mL
